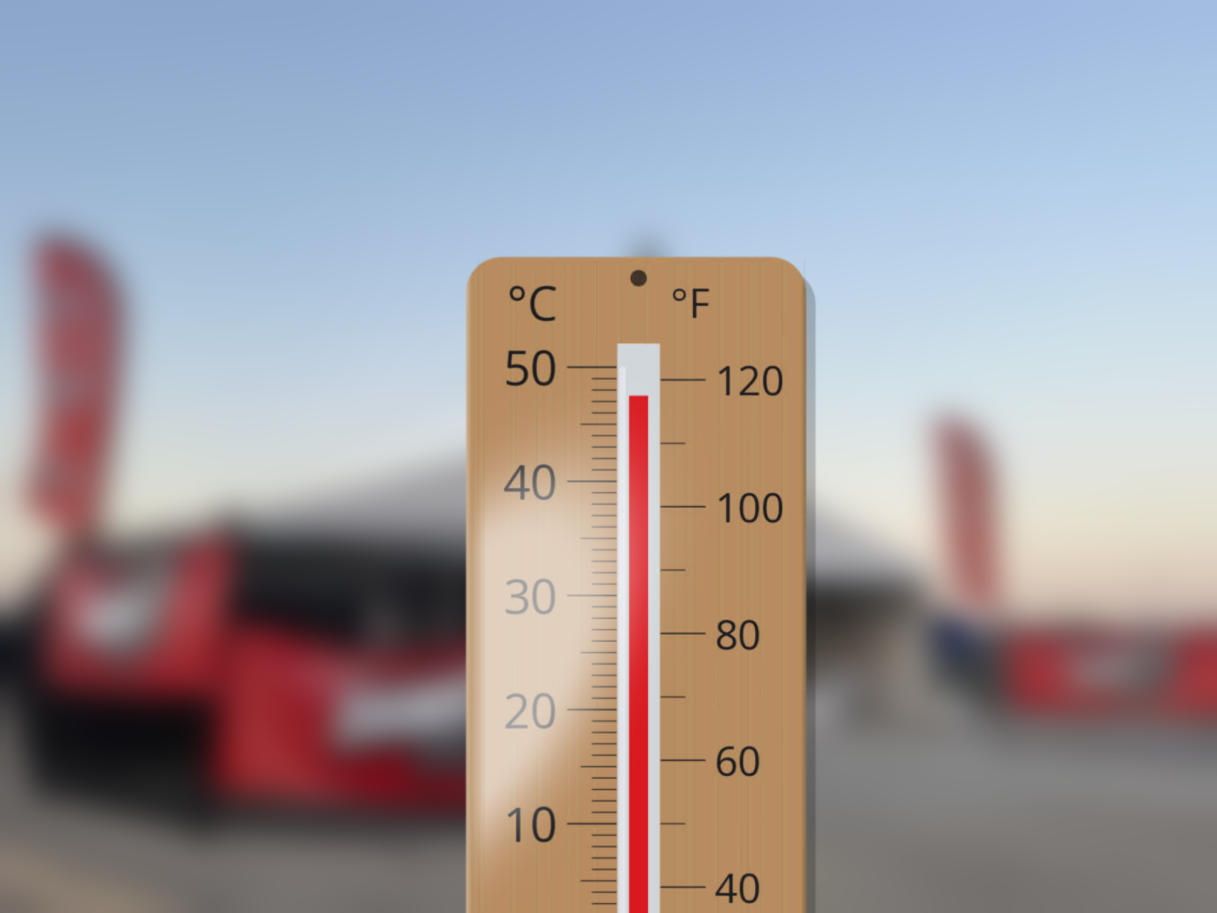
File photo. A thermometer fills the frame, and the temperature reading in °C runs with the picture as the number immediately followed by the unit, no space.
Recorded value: 47.5°C
